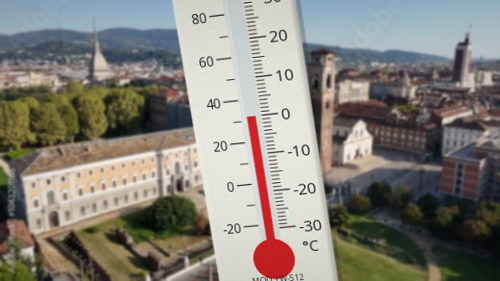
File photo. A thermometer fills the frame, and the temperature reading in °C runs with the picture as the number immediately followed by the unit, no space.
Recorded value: 0°C
